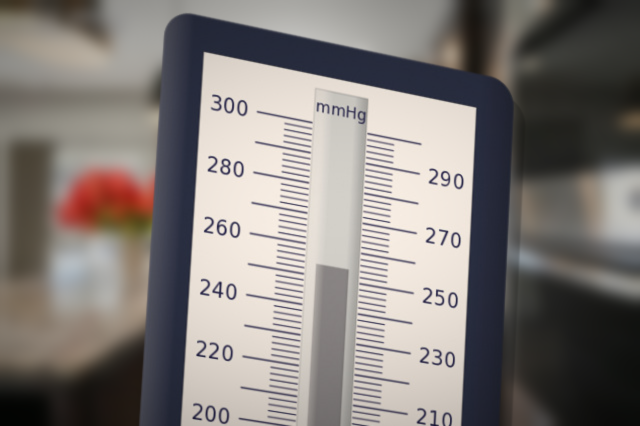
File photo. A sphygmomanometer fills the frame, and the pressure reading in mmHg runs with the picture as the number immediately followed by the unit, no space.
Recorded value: 254mmHg
